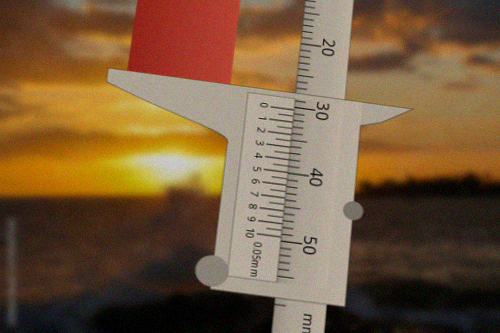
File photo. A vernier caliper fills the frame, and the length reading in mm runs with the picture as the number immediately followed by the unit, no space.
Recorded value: 30.4mm
